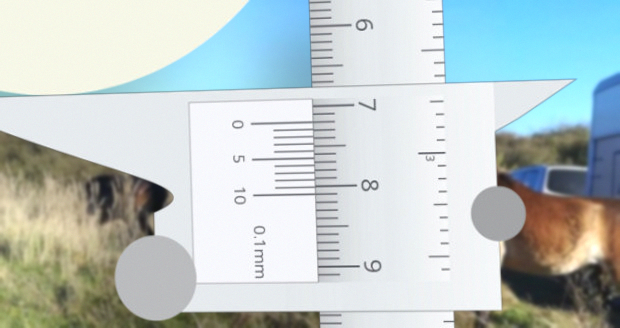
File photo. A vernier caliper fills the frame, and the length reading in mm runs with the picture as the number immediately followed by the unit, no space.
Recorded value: 72.0mm
